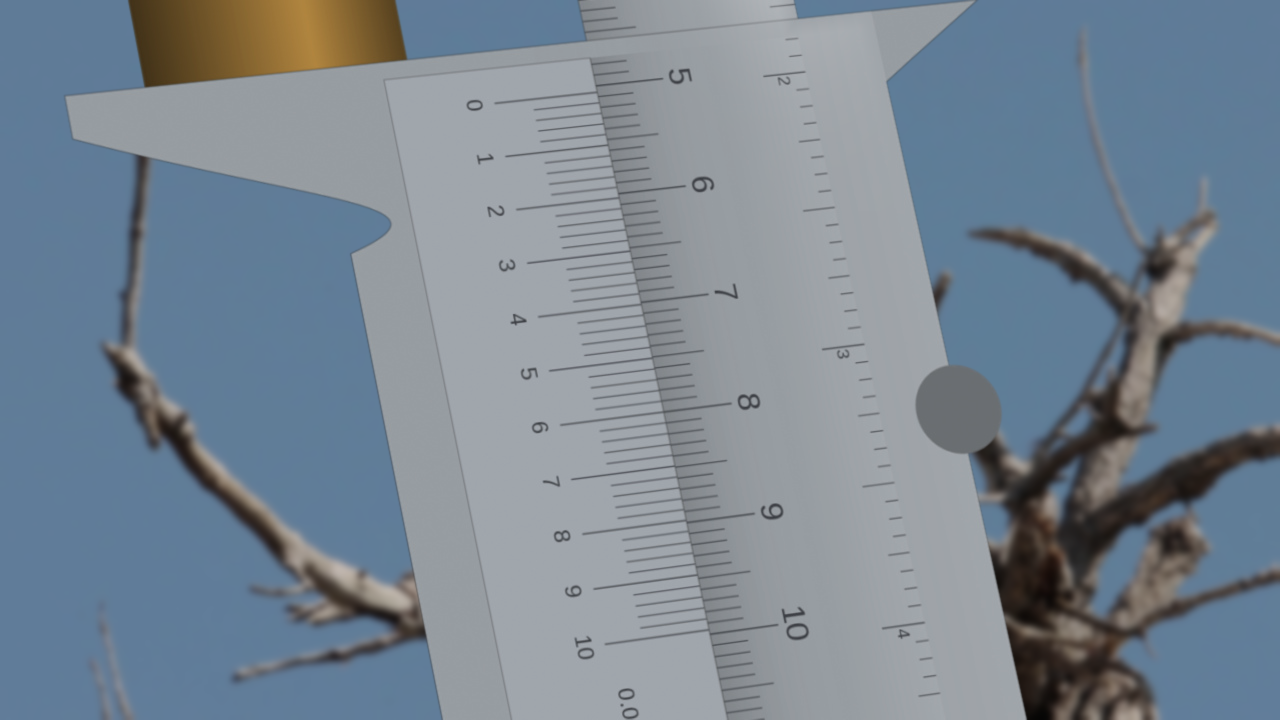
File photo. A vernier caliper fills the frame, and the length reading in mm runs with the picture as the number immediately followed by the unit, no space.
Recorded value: 50.6mm
